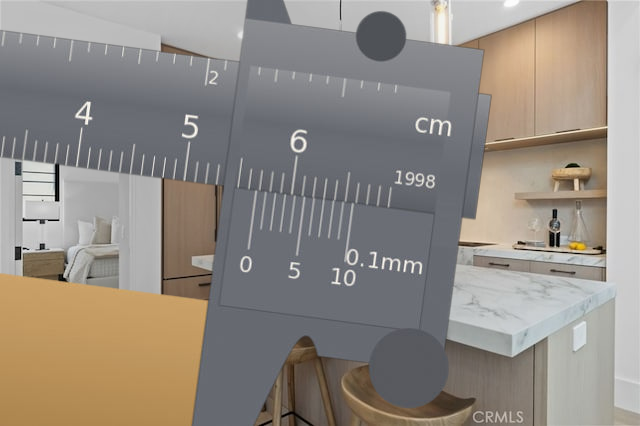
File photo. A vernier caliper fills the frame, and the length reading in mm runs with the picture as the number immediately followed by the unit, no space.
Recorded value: 56.7mm
